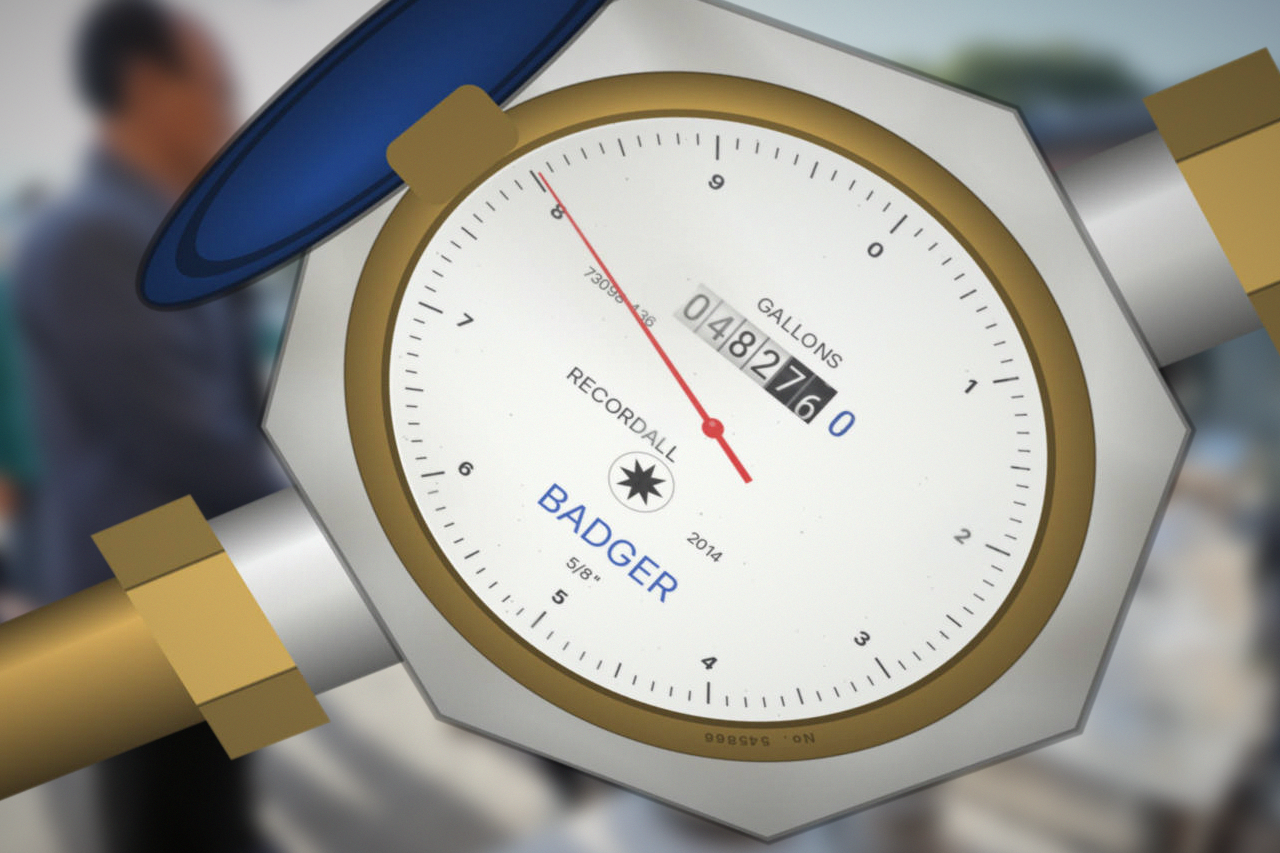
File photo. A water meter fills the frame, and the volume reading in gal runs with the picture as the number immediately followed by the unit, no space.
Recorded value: 482758.0gal
